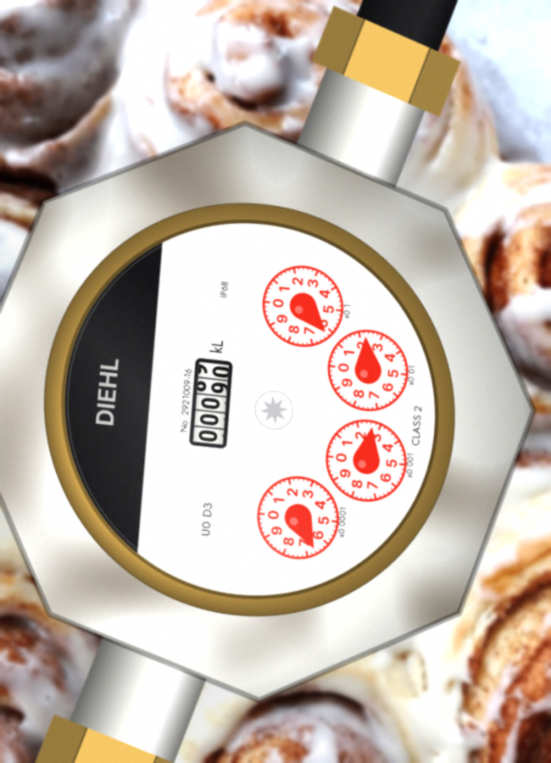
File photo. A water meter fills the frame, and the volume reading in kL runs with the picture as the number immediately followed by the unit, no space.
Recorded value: 89.6226kL
